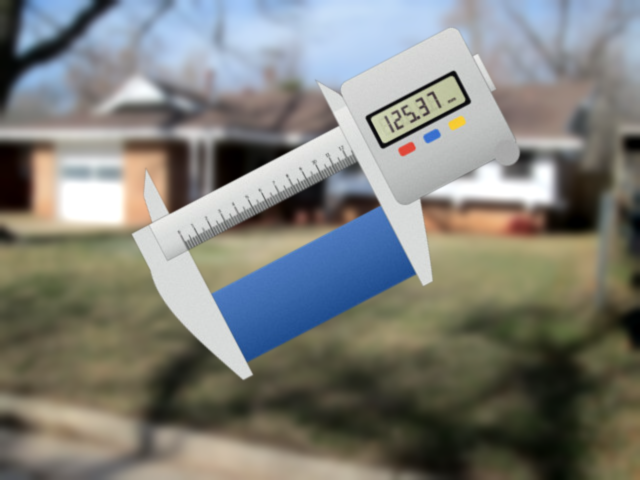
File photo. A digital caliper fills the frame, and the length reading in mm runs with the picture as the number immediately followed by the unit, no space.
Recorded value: 125.37mm
